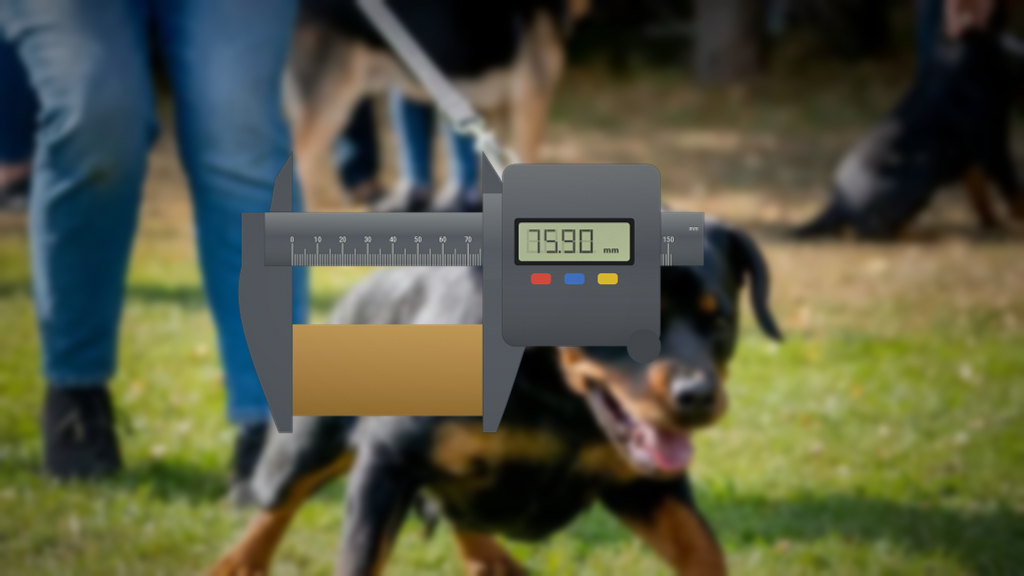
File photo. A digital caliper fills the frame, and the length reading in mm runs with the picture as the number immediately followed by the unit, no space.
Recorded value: 75.90mm
